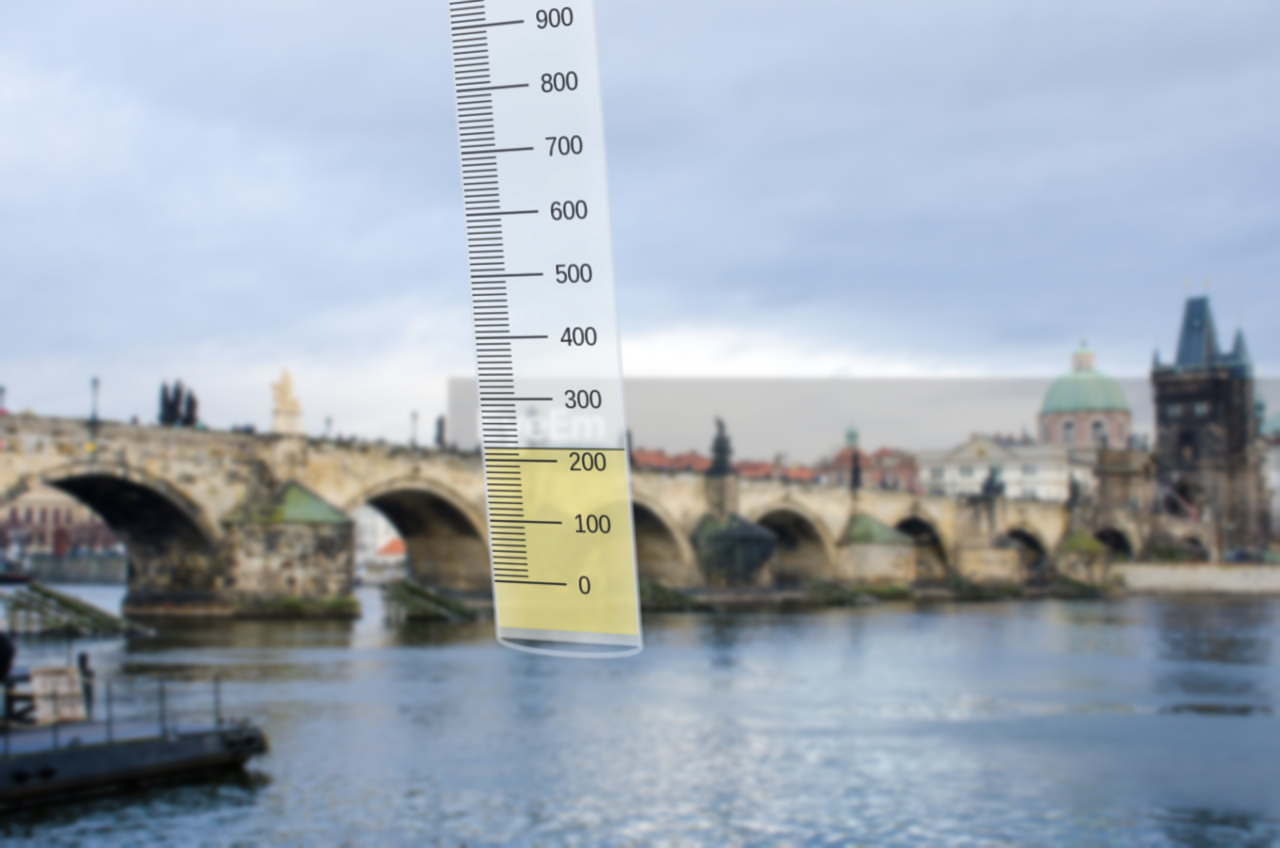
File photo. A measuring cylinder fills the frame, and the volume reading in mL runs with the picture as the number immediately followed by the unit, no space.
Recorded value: 220mL
